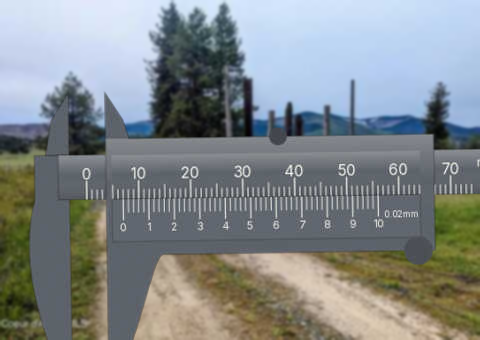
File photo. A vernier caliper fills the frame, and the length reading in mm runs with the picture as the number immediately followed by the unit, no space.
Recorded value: 7.0mm
